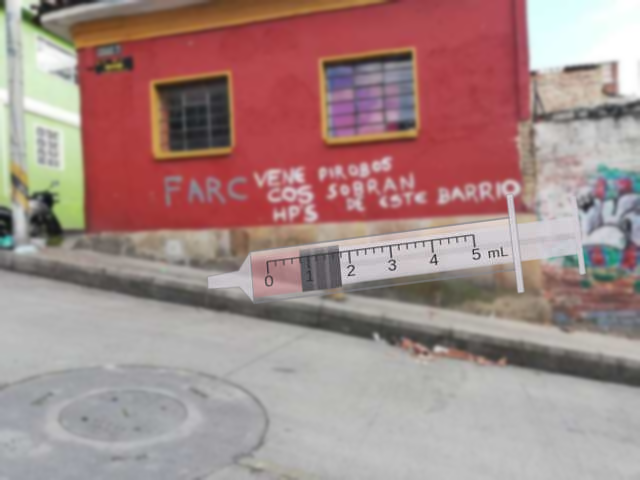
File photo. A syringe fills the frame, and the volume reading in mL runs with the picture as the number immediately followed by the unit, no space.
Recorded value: 0.8mL
